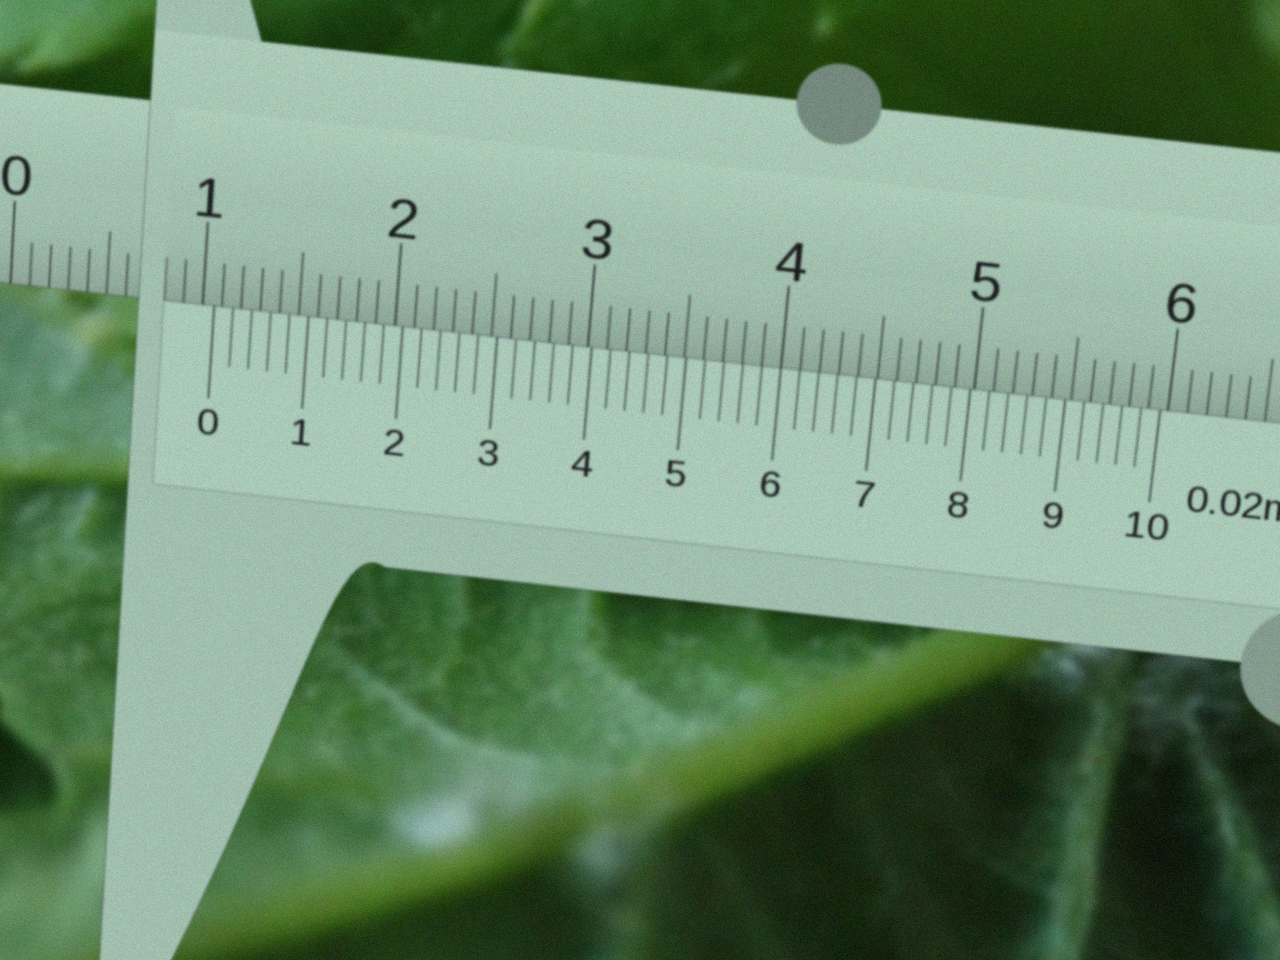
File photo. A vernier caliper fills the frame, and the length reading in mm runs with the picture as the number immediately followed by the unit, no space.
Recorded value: 10.6mm
